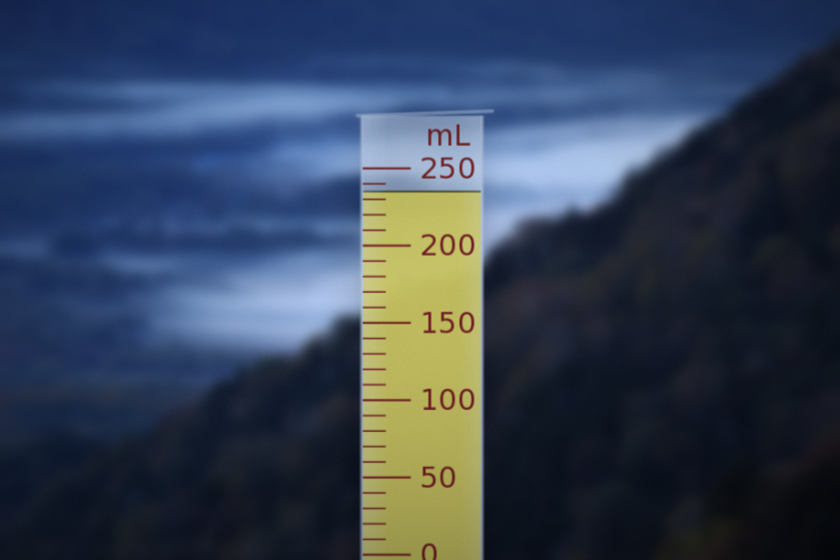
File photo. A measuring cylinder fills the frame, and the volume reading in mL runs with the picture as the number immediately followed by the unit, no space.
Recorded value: 235mL
